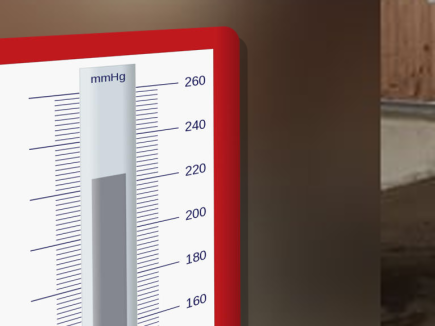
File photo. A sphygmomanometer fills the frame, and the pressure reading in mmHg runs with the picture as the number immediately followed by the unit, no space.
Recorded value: 224mmHg
